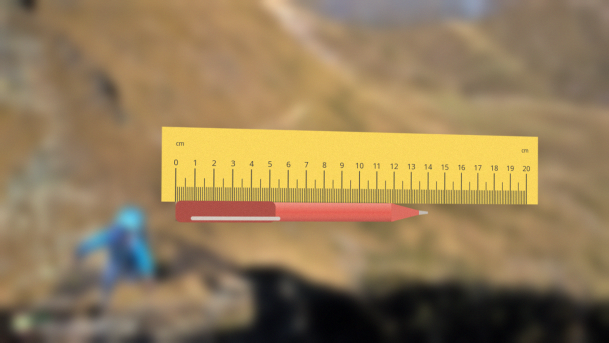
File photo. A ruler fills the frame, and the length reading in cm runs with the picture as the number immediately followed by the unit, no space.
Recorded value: 14cm
